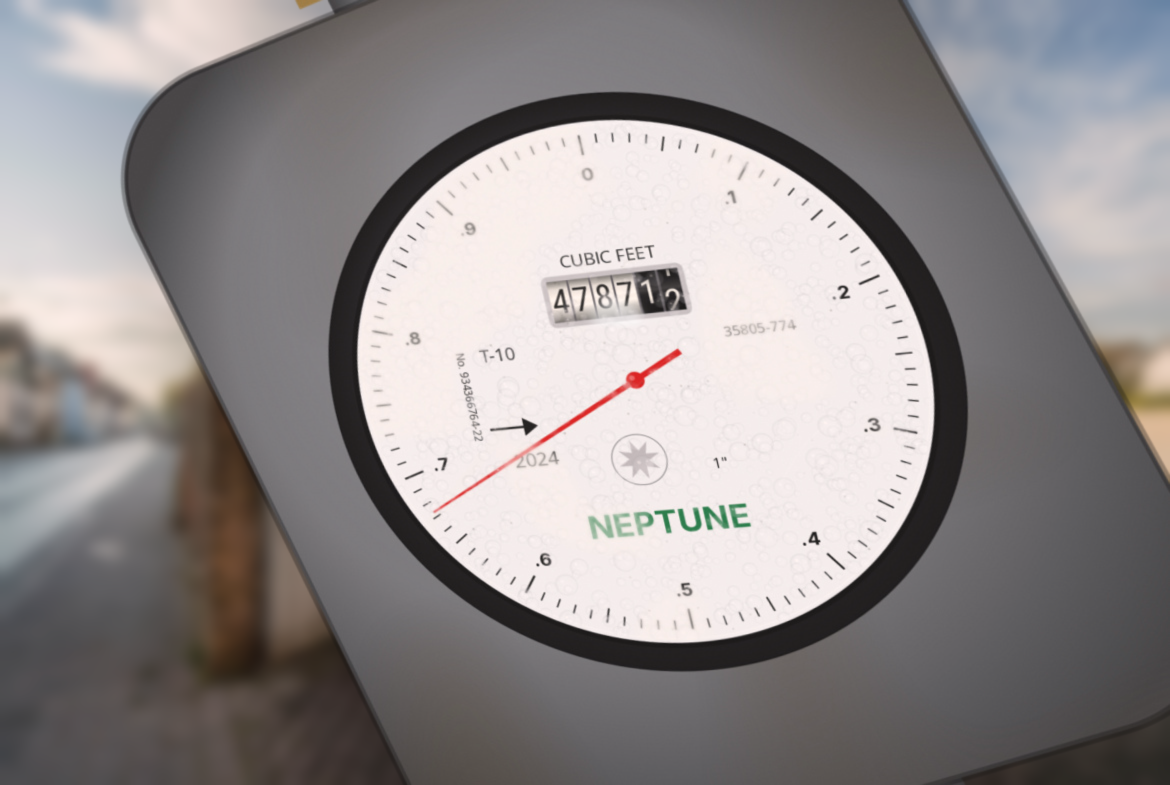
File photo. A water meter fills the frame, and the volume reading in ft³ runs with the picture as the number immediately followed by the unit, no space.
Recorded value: 478711.67ft³
